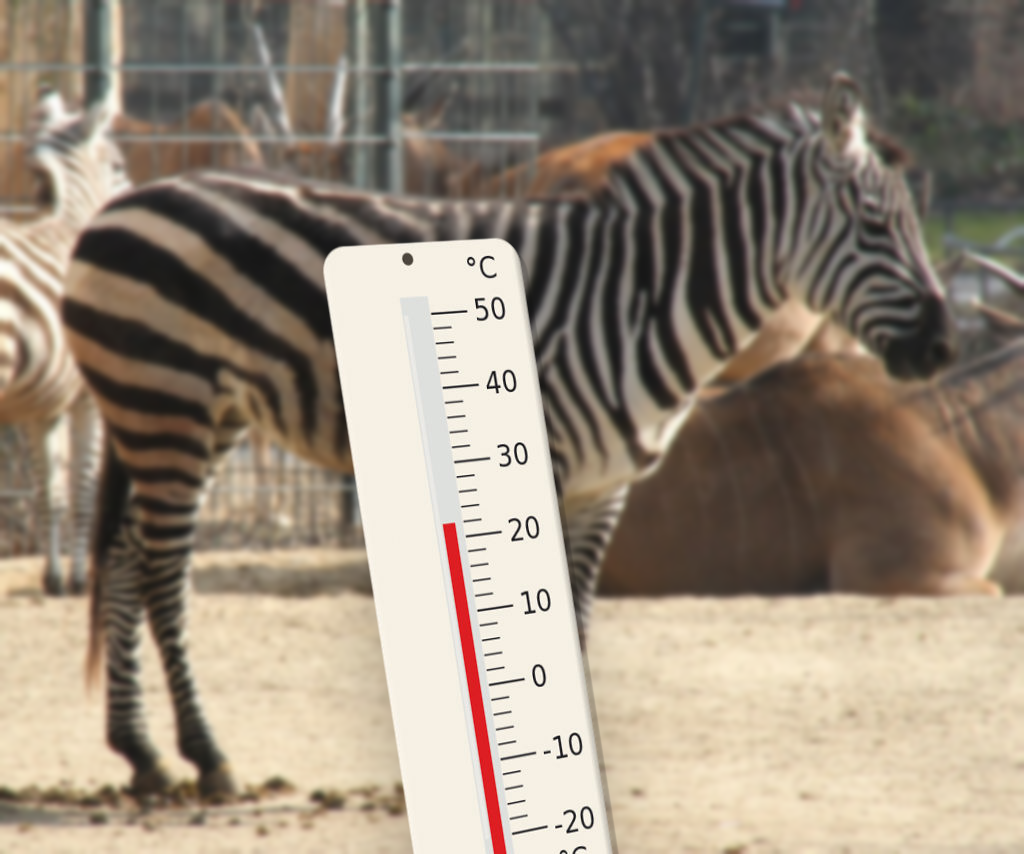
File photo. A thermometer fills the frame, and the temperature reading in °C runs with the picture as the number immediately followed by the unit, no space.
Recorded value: 22°C
